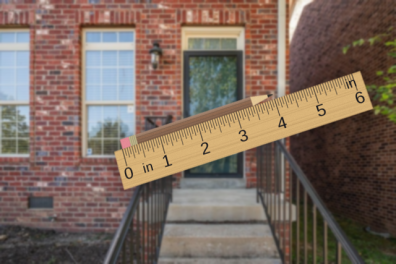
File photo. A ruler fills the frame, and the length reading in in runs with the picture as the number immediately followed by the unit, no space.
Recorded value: 4in
